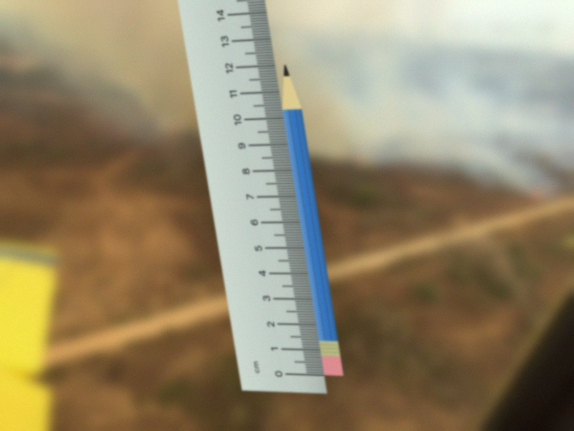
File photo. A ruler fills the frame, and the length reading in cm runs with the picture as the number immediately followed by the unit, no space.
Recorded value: 12cm
